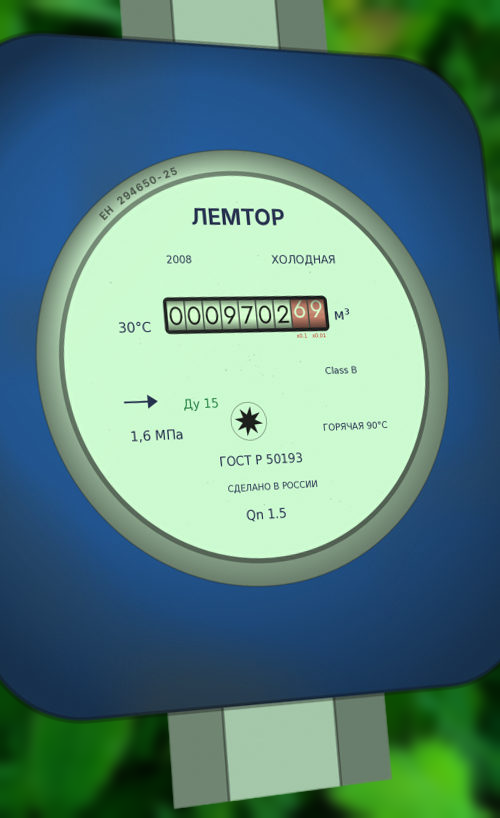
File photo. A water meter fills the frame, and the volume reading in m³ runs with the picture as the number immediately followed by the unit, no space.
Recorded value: 9702.69m³
